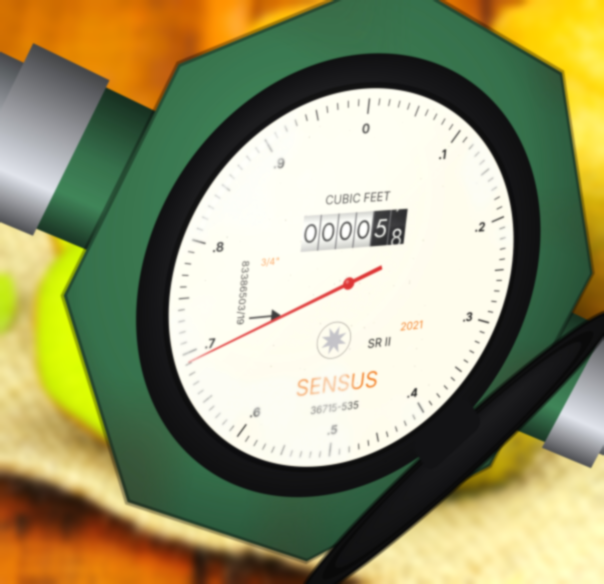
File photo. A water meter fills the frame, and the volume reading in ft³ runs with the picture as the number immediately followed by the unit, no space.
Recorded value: 57.69ft³
